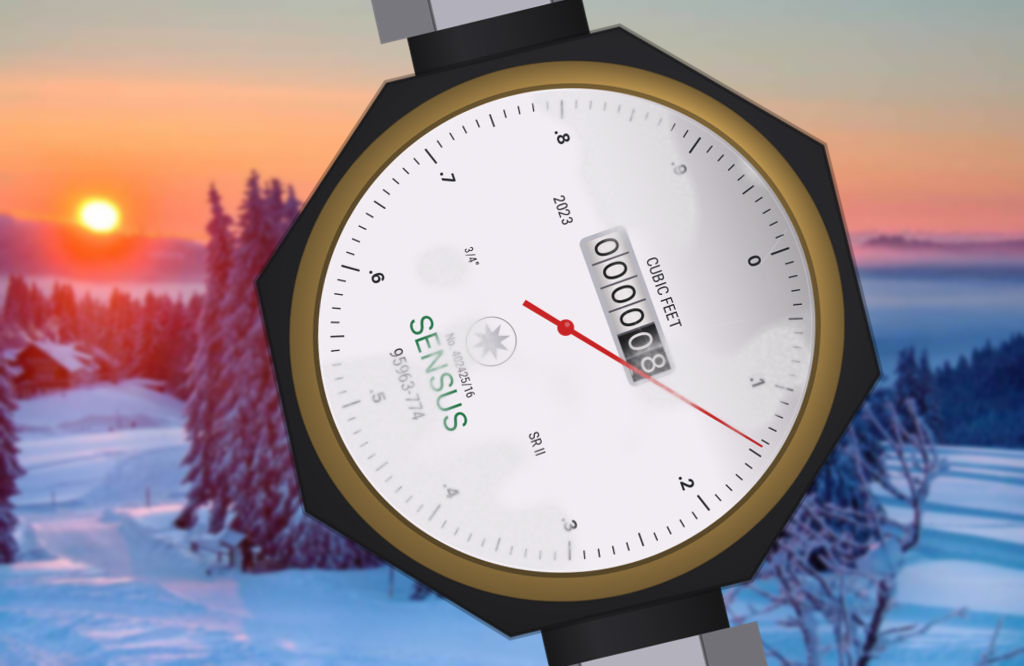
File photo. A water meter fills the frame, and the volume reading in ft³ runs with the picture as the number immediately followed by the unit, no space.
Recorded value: 8.14ft³
